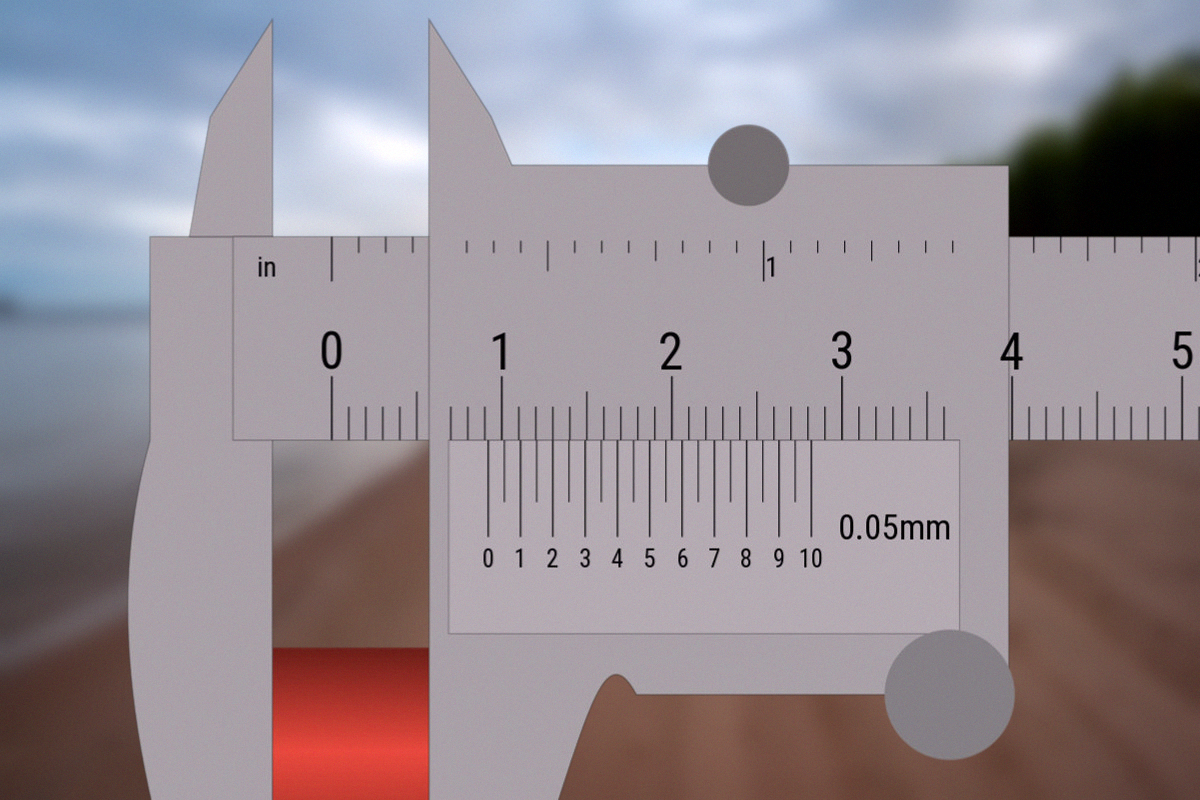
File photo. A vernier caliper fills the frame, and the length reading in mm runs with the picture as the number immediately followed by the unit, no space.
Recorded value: 9.2mm
